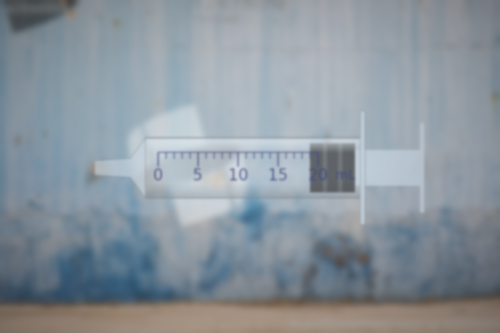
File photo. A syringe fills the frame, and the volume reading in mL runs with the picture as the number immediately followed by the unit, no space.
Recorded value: 19mL
